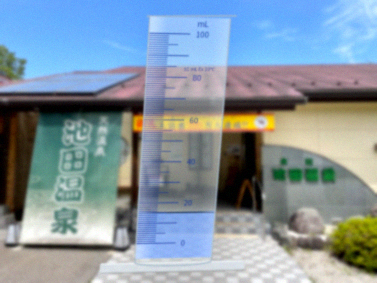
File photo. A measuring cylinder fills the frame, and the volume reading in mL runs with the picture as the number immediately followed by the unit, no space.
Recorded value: 15mL
